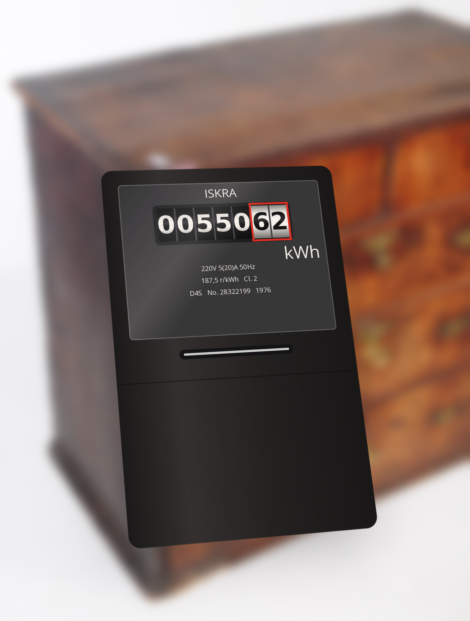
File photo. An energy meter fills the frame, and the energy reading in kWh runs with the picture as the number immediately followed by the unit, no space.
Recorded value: 550.62kWh
